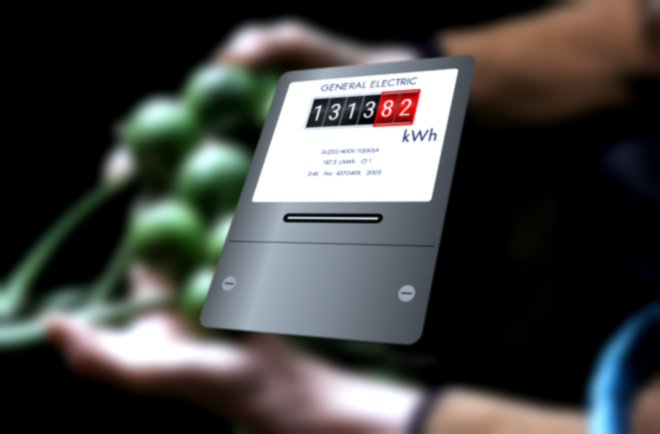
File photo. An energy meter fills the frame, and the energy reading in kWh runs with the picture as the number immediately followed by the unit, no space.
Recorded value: 1313.82kWh
